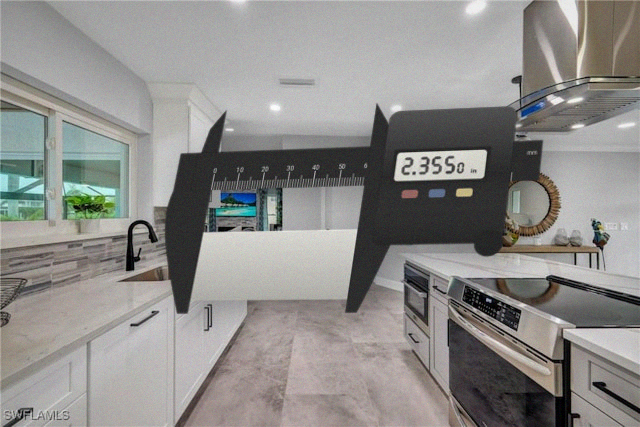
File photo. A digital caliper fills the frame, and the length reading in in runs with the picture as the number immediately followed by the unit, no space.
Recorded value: 2.3550in
